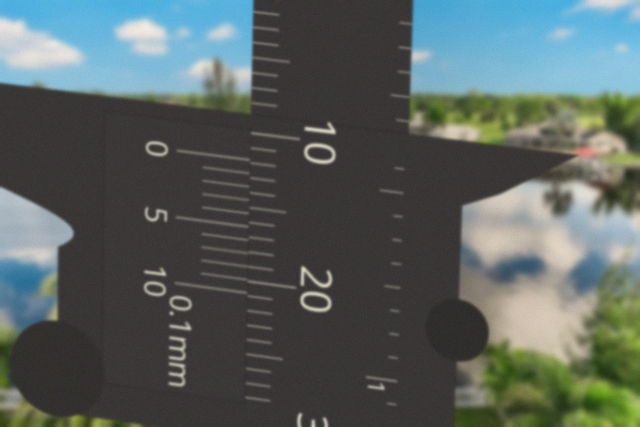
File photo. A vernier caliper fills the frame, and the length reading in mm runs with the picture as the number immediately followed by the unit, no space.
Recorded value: 11.8mm
